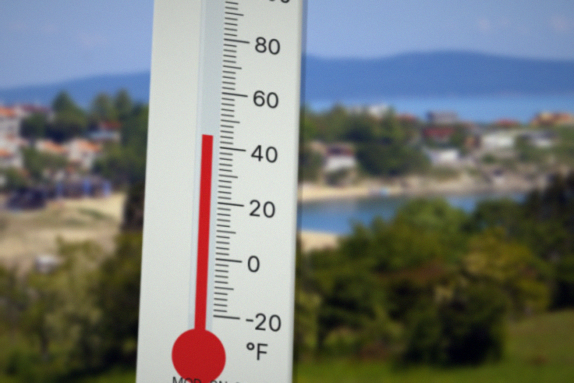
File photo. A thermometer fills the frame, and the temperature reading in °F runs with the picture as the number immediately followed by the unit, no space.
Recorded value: 44°F
